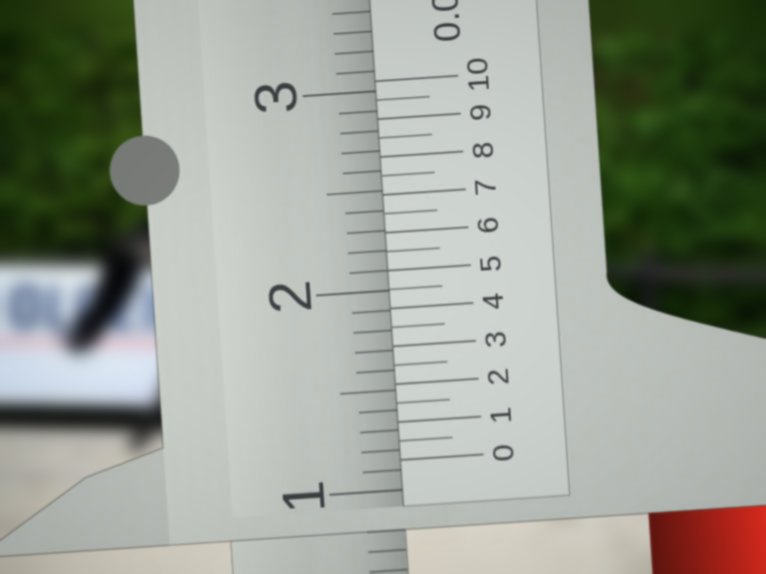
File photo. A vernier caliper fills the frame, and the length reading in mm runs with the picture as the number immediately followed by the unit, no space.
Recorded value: 11.5mm
